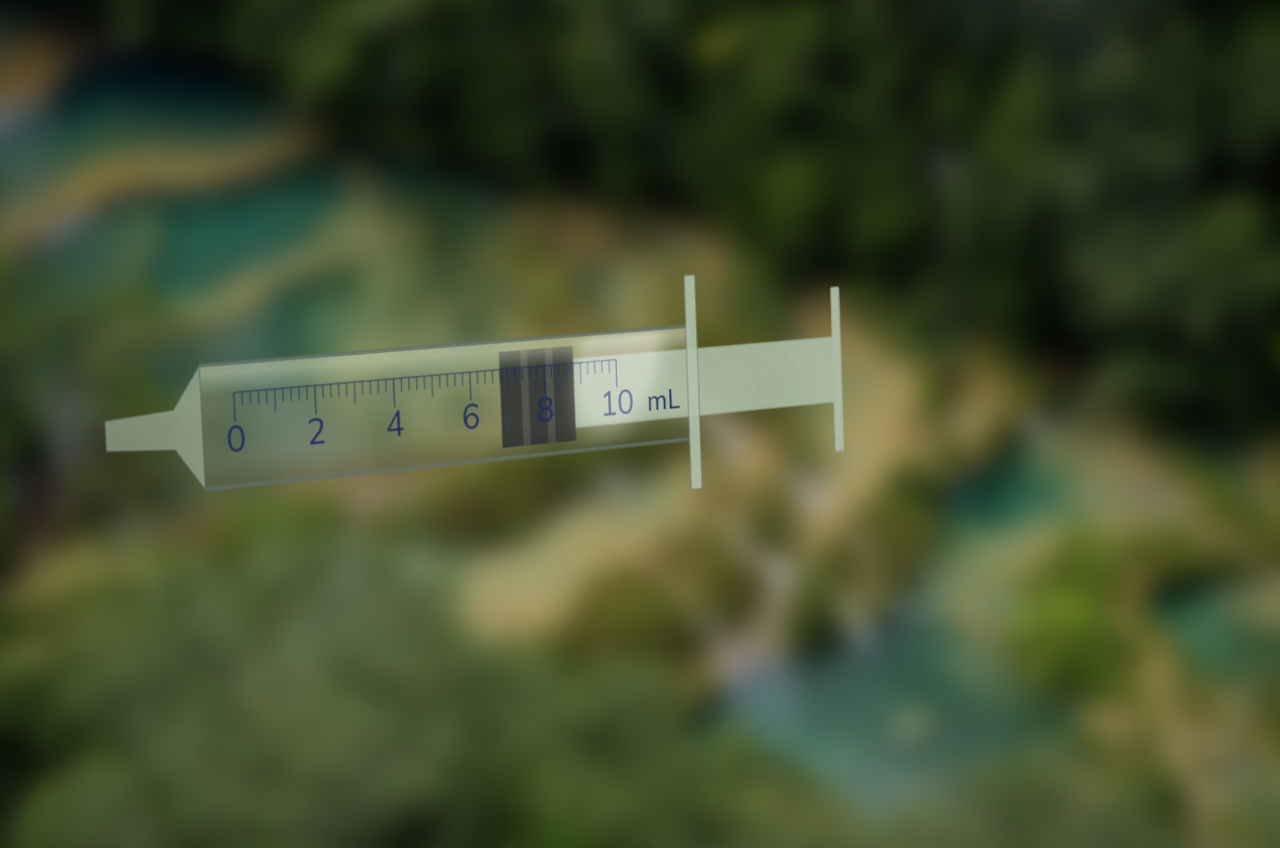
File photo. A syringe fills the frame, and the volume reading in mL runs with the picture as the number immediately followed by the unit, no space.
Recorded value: 6.8mL
